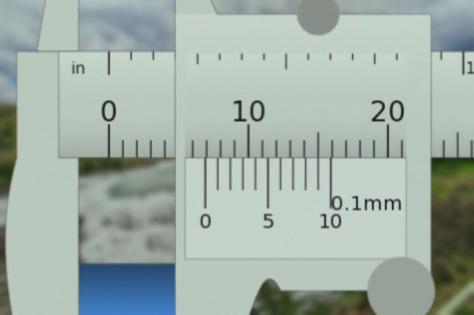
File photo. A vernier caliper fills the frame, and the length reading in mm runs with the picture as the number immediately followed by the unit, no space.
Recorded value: 6.9mm
